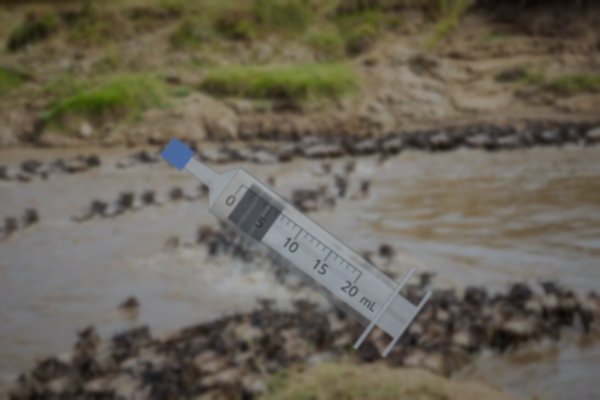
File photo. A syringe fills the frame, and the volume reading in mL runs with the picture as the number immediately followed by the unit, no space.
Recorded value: 1mL
